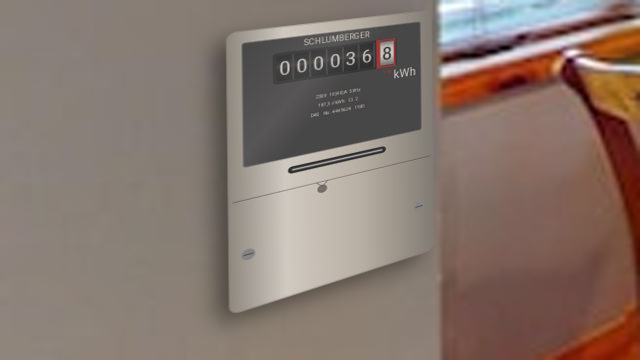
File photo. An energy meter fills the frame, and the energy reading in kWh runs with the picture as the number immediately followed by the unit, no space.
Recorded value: 36.8kWh
